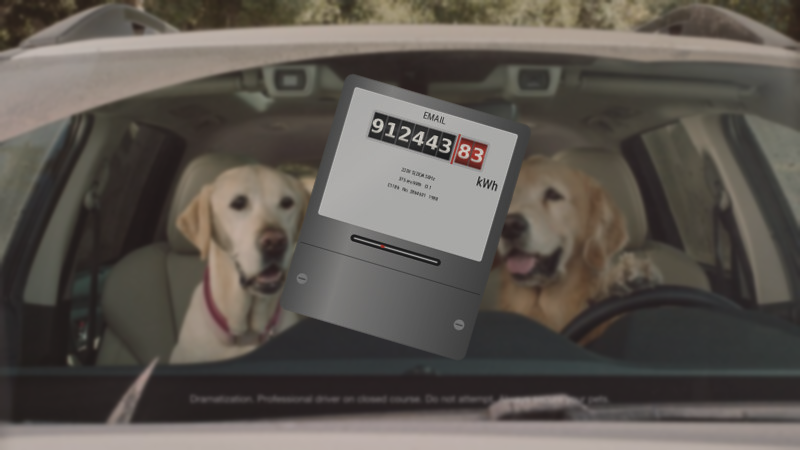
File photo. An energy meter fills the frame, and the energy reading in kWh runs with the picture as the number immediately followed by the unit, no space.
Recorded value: 912443.83kWh
